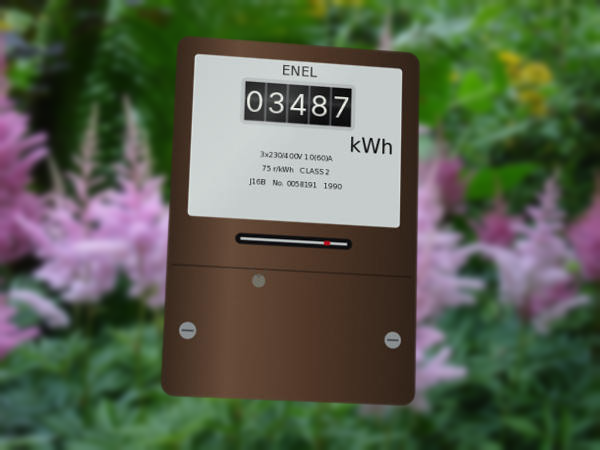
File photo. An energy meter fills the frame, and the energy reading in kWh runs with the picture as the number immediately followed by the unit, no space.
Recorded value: 3487kWh
